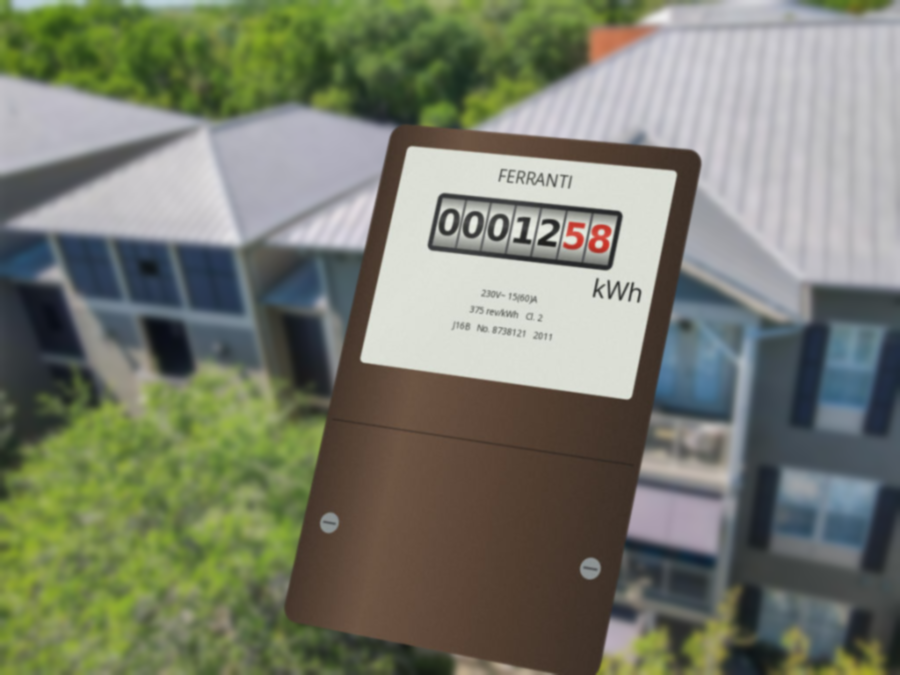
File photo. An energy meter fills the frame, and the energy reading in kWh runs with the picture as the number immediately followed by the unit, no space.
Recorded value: 12.58kWh
